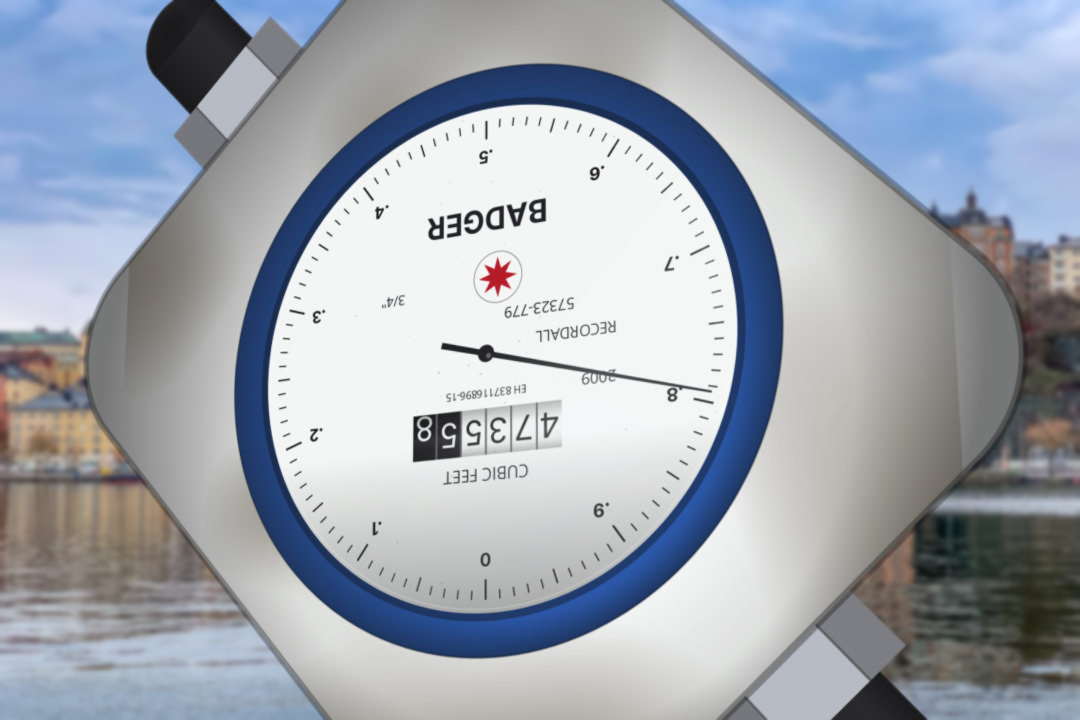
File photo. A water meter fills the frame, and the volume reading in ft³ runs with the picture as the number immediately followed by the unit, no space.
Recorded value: 473557.79ft³
